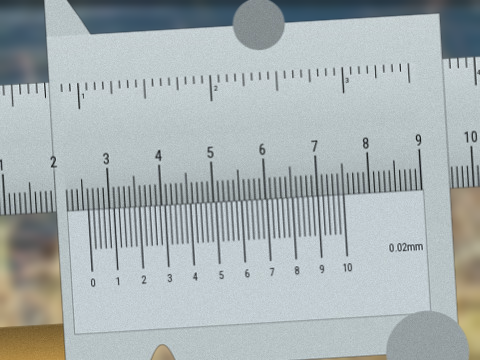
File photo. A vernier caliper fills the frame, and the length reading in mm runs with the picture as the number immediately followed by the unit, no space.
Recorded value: 26.0mm
